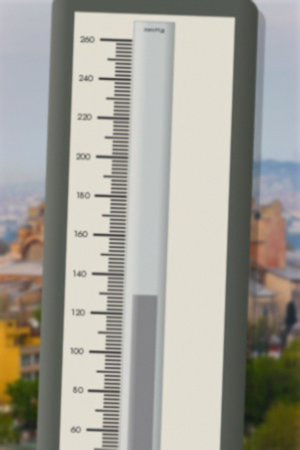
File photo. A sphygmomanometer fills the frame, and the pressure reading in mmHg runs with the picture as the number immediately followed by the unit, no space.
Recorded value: 130mmHg
